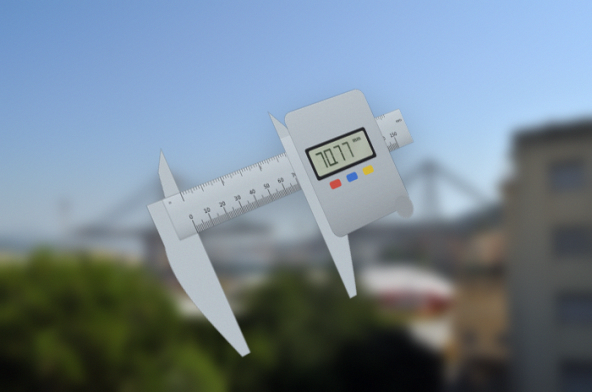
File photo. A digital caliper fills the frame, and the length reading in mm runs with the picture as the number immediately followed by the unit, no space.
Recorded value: 70.77mm
